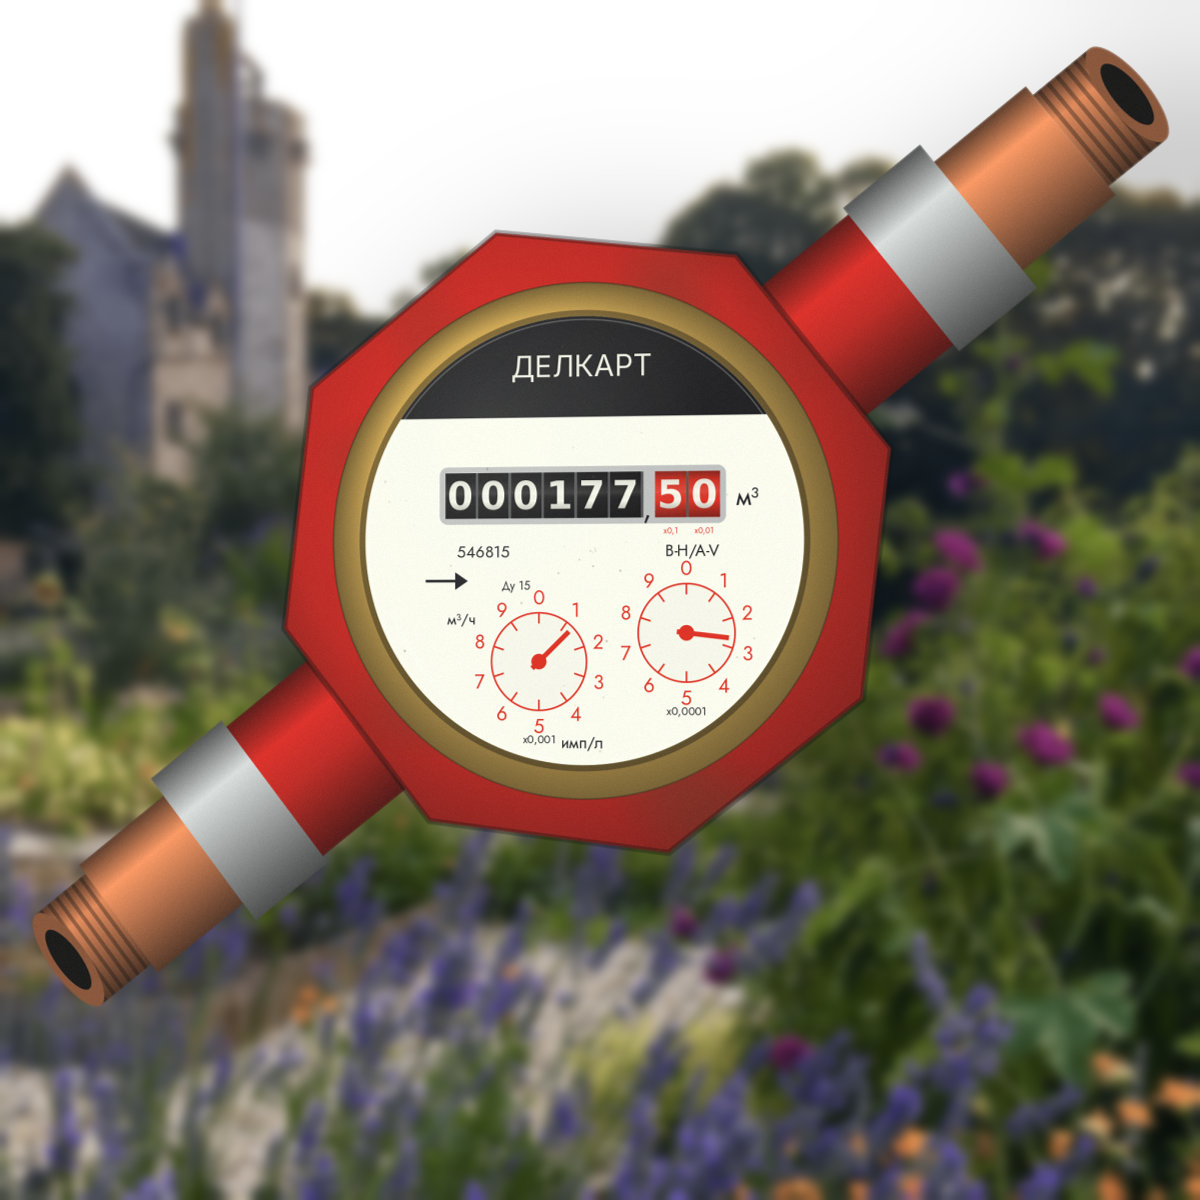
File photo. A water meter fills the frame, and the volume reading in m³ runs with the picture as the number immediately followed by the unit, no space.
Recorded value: 177.5012m³
